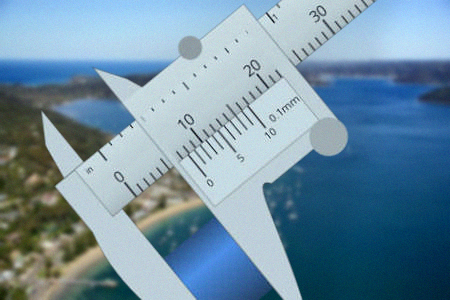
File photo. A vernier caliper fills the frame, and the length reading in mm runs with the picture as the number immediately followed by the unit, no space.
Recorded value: 7.8mm
